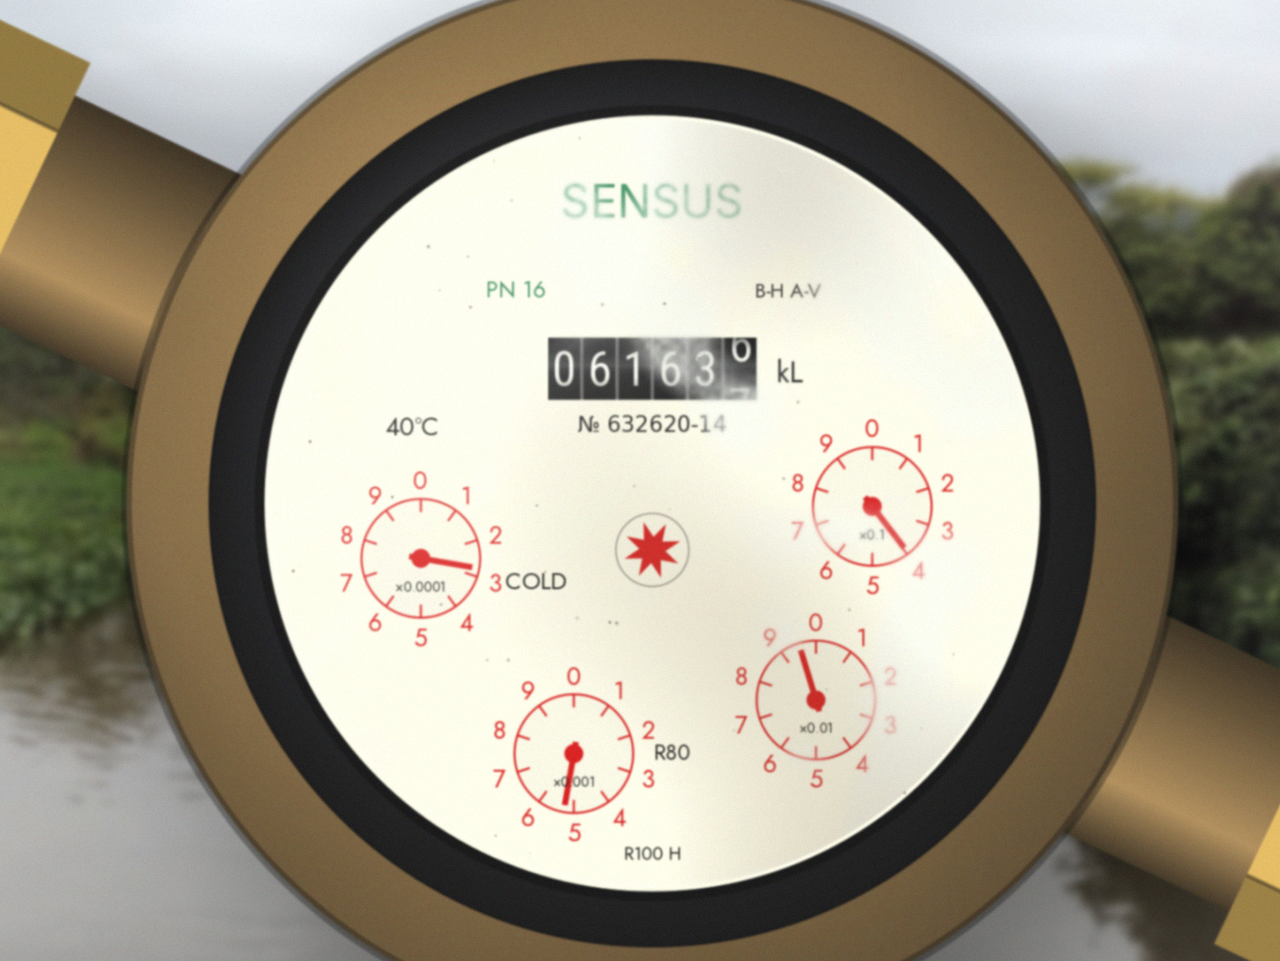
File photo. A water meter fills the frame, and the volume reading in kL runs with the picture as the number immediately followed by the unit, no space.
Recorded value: 61636.3952kL
